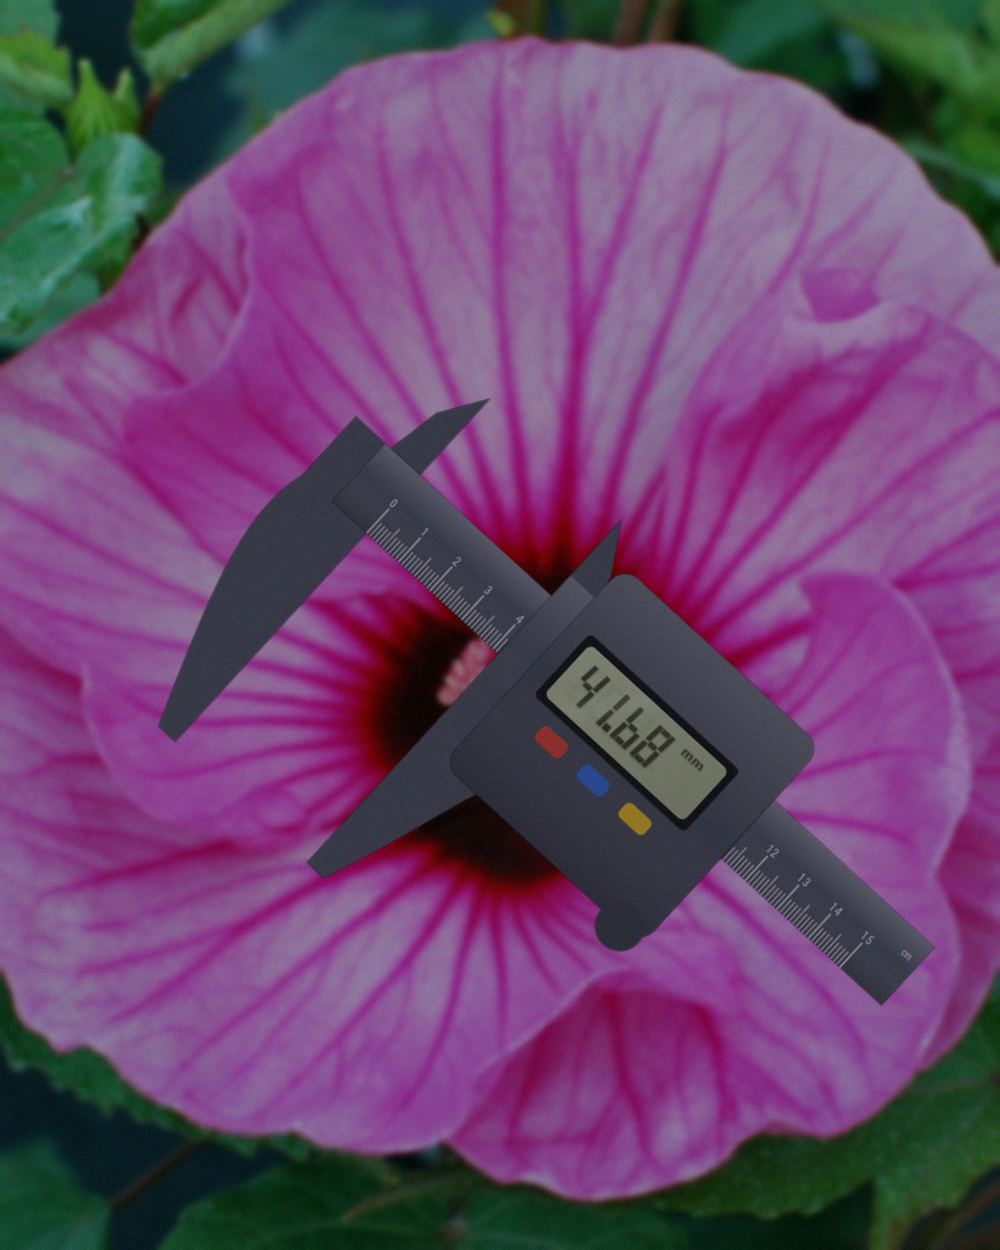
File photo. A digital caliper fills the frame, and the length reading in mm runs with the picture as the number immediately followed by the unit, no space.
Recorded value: 41.68mm
